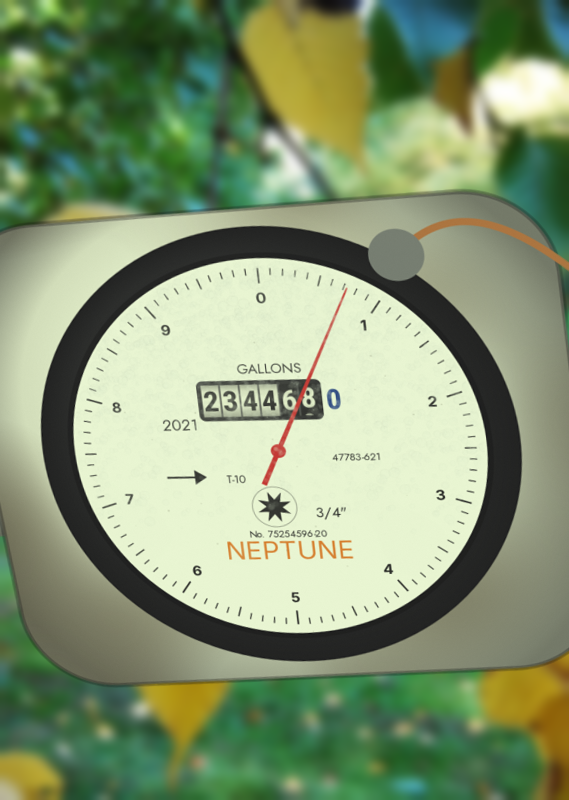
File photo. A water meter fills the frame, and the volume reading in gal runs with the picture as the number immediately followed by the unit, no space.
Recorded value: 2344680.7gal
